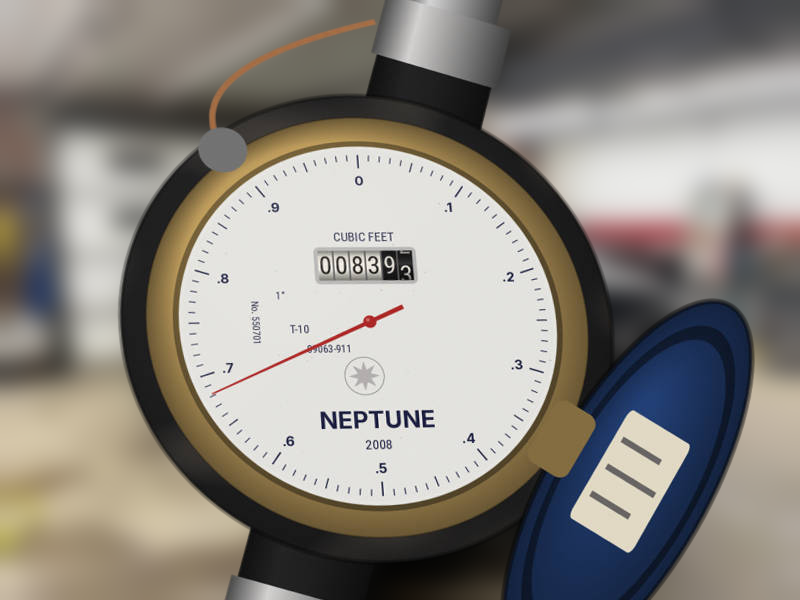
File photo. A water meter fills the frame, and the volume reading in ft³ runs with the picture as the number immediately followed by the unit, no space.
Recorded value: 8392.68ft³
